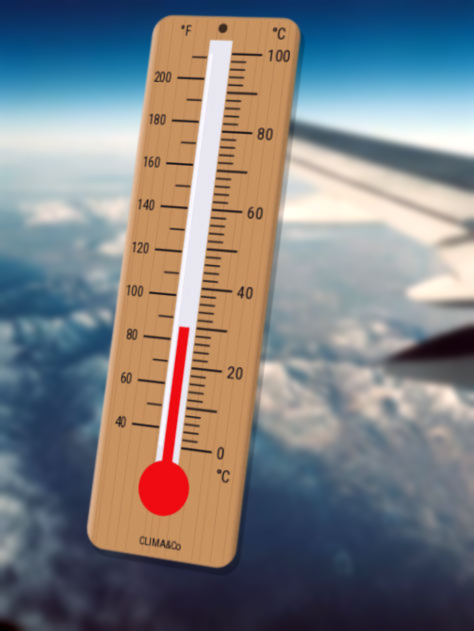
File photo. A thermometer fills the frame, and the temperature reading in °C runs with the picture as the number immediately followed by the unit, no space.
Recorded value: 30°C
